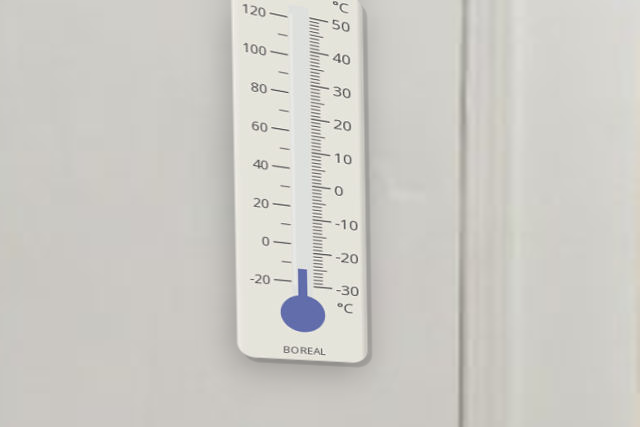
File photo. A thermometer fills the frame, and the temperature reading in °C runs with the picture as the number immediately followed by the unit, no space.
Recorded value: -25°C
